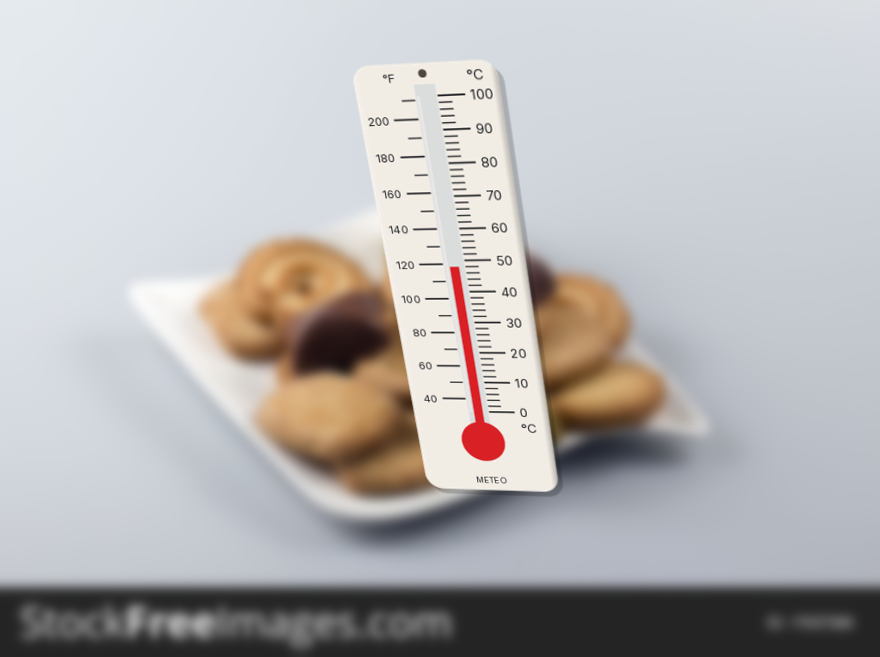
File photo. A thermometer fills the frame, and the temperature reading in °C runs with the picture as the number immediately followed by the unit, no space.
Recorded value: 48°C
